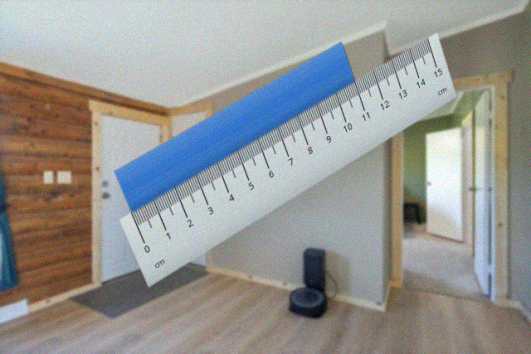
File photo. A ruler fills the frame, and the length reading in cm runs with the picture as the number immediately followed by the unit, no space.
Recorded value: 11cm
